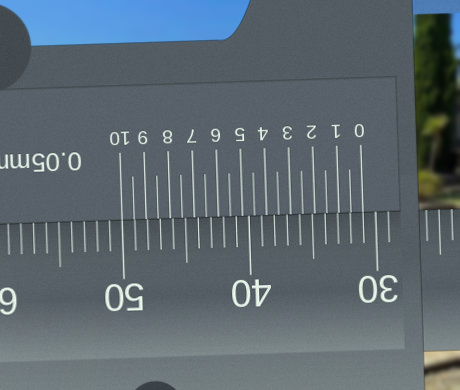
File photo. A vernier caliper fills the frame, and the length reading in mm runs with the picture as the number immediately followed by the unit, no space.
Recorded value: 31.0mm
